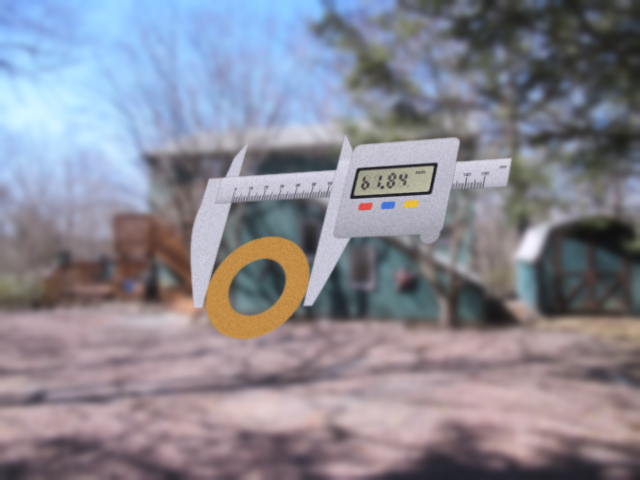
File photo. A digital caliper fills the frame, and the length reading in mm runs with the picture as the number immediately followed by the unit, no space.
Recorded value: 61.84mm
